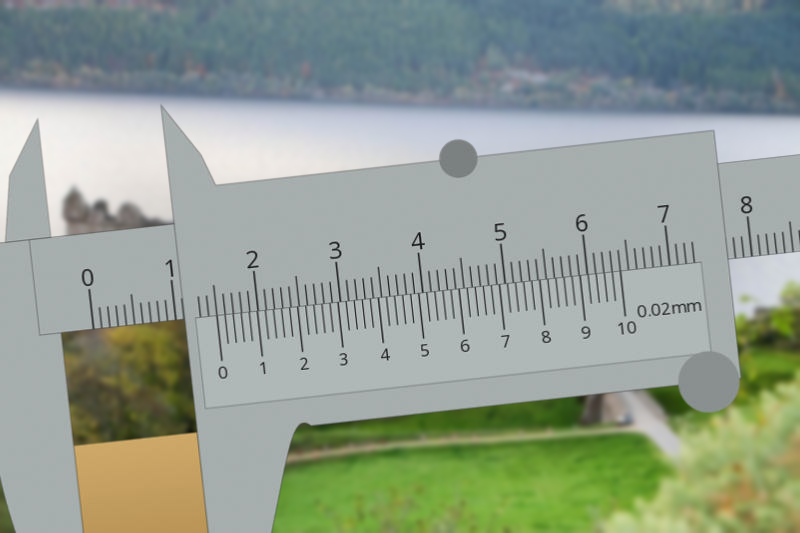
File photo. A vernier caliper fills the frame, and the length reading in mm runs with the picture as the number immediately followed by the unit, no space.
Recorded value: 15.0mm
